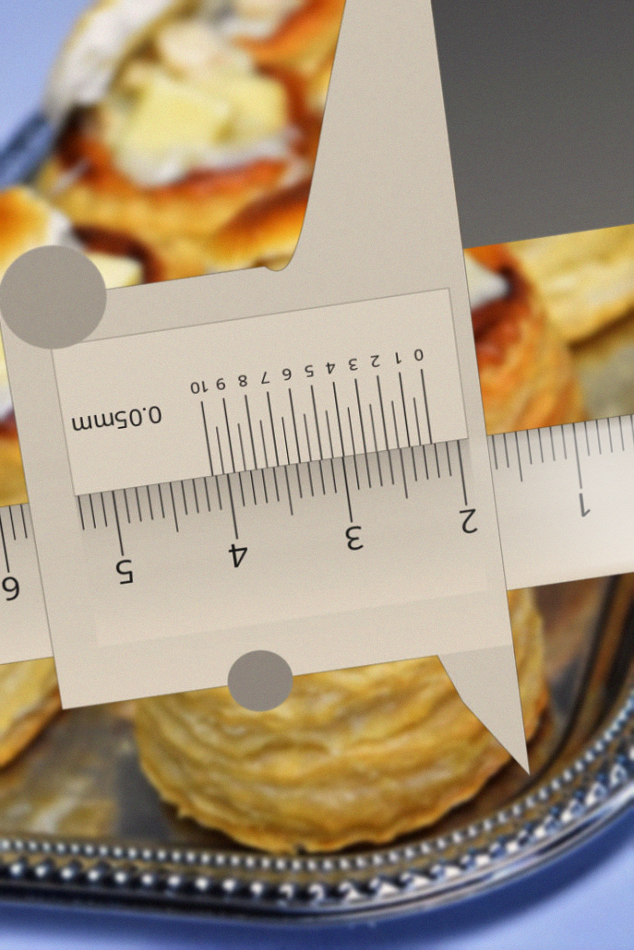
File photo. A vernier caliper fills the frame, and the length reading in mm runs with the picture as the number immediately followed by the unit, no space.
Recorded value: 22.3mm
